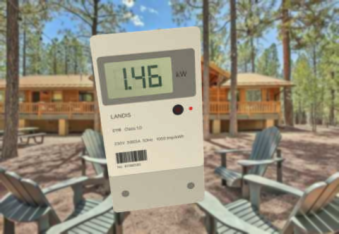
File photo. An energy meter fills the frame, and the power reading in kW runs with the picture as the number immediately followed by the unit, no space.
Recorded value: 1.46kW
